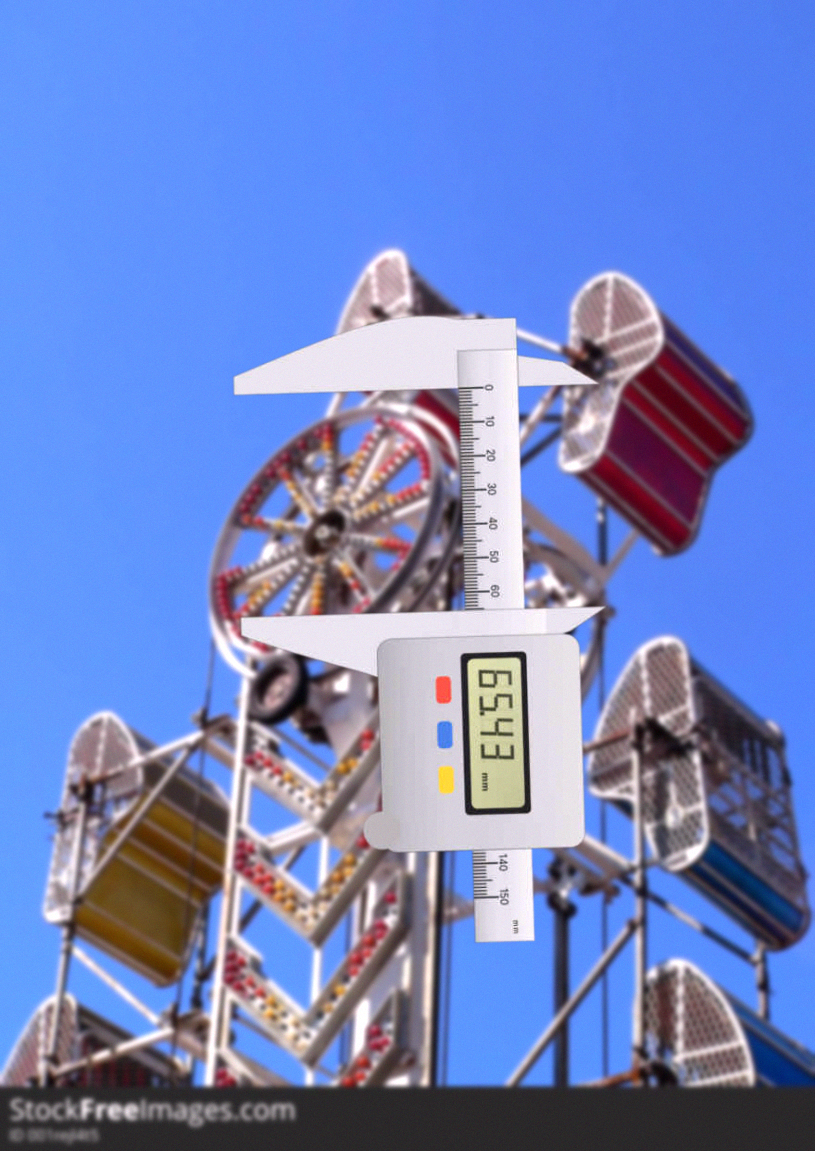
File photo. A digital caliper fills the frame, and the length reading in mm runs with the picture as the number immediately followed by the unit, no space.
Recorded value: 65.43mm
